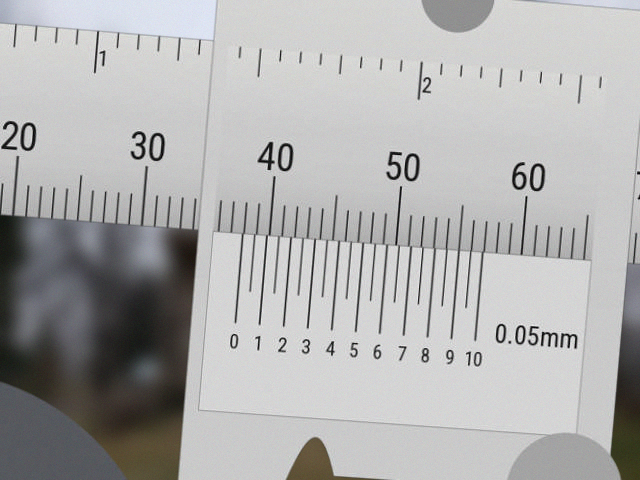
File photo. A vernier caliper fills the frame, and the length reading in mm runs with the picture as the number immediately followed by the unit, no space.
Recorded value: 37.9mm
